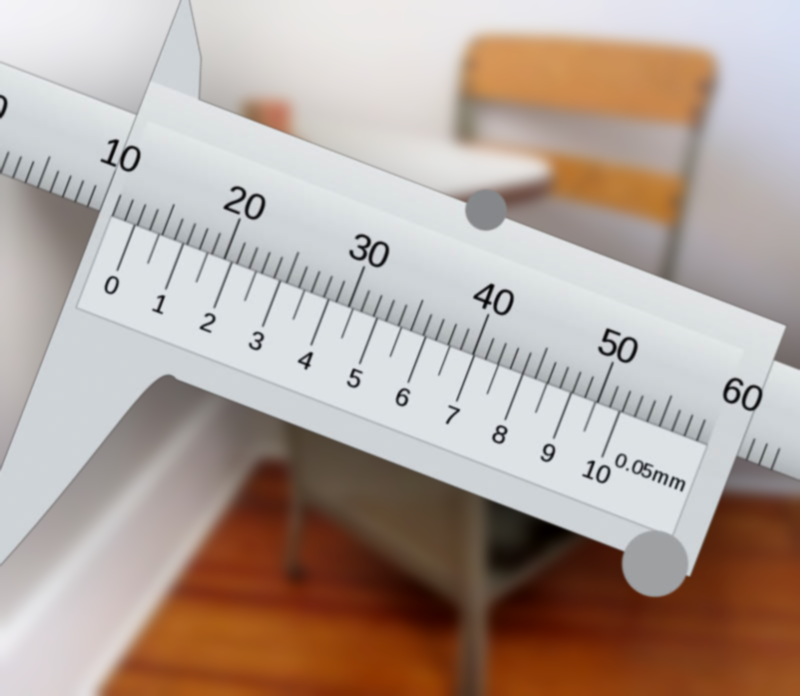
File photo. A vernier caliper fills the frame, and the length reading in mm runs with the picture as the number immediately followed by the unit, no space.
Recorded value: 12.8mm
